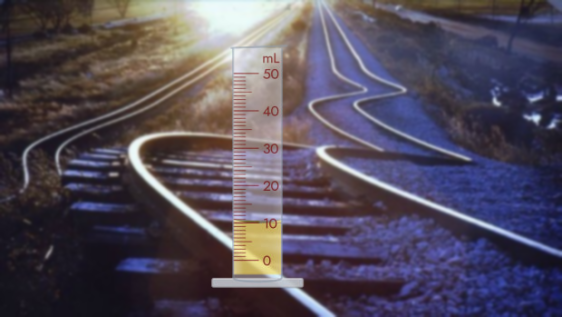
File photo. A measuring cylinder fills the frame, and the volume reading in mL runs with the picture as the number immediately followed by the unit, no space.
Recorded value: 10mL
